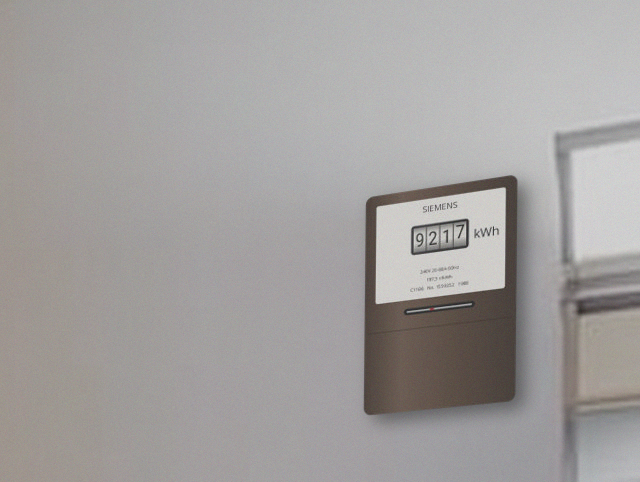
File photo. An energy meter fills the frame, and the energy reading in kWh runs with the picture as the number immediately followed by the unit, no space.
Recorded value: 9217kWh
